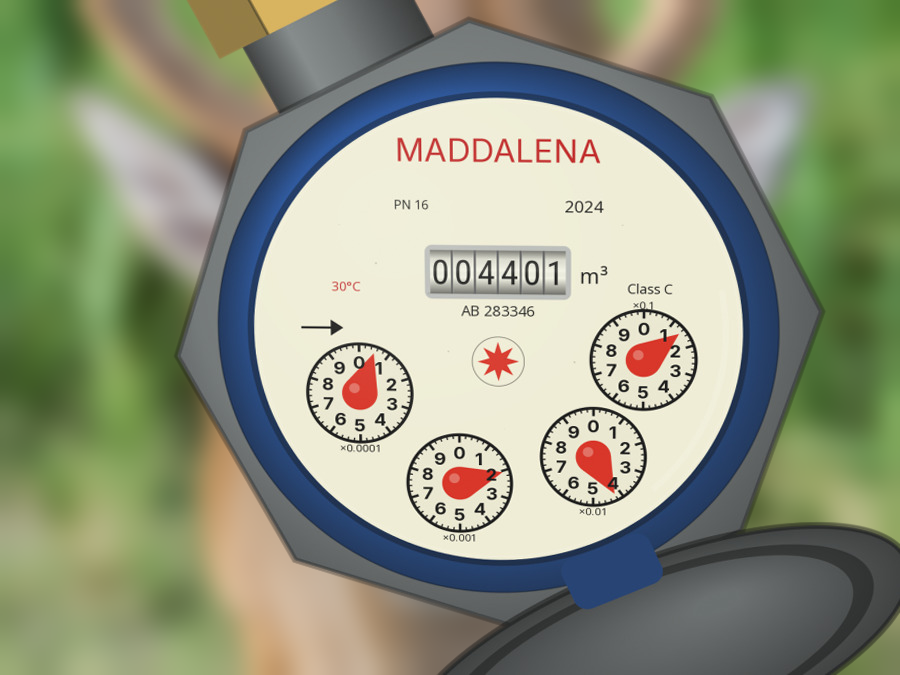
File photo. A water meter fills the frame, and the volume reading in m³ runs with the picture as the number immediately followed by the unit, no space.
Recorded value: 4401.1420m³
